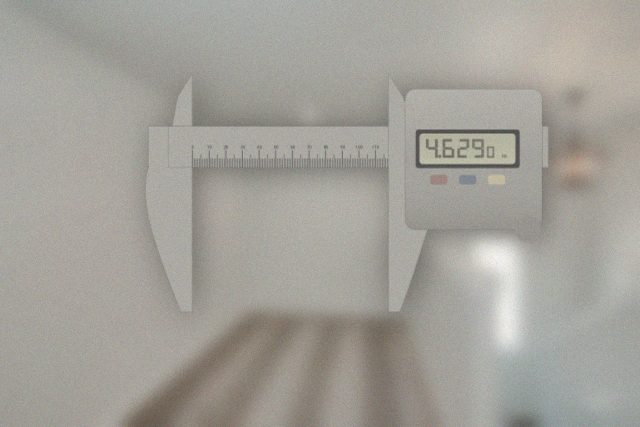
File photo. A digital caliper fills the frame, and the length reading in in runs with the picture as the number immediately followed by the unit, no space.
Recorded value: 4.6290in
